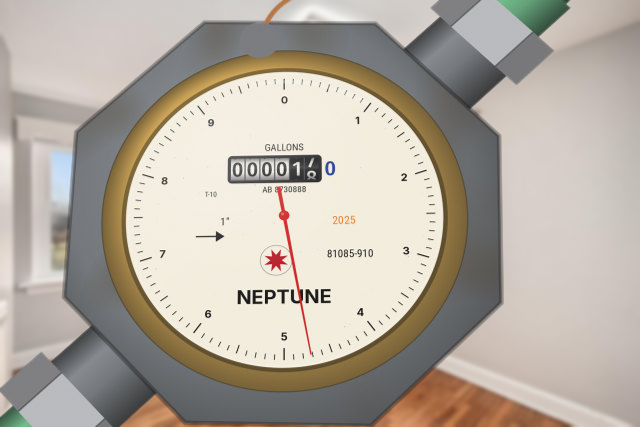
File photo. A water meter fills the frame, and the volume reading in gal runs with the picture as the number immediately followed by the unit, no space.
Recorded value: 174.7gal
